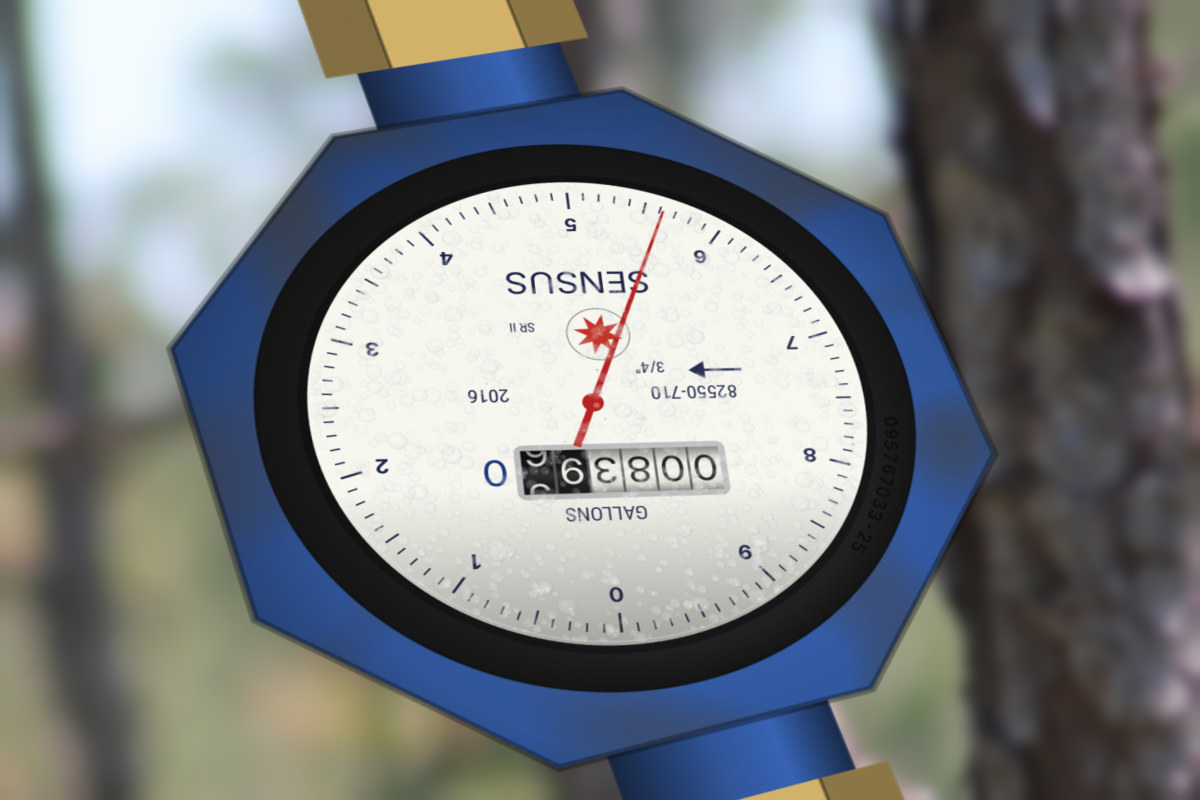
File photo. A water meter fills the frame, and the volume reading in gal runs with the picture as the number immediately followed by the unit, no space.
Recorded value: 83955.6gal
